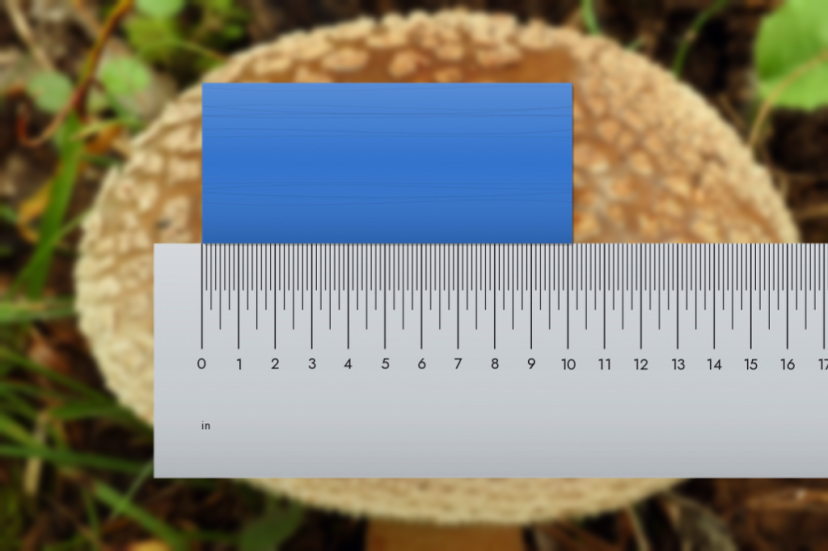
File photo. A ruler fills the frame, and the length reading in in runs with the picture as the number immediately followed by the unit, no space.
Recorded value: 10.125in
